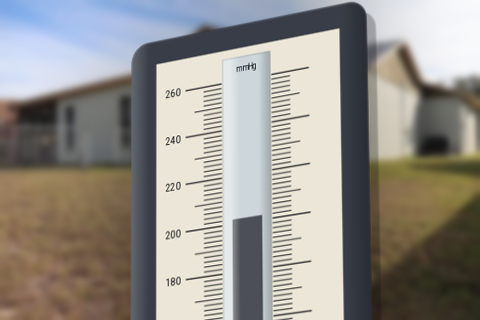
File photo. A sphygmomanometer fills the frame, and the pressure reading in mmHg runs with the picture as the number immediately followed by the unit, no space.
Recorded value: 202mmHg
